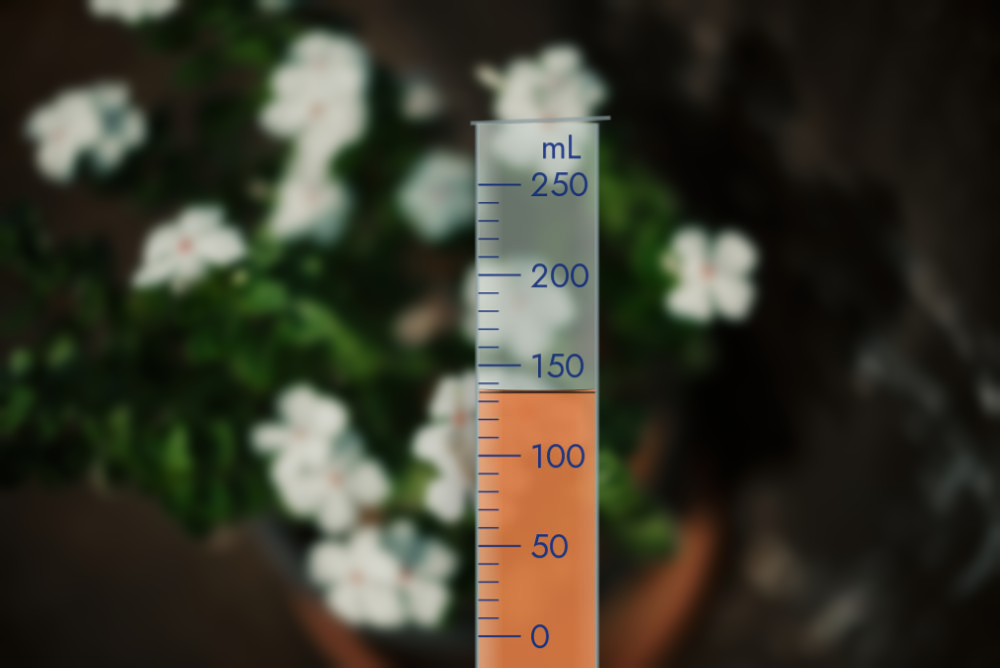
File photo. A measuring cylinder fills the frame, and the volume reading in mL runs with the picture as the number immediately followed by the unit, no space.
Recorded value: 135mL
